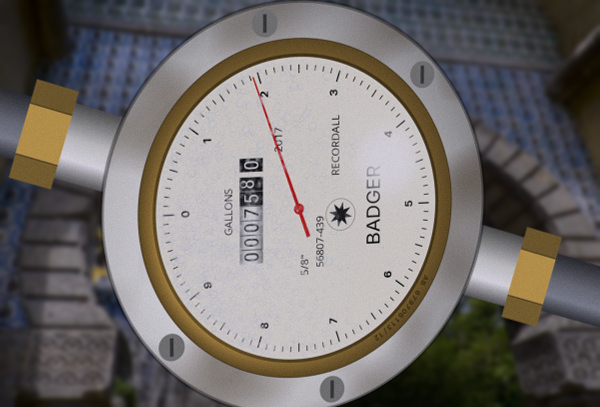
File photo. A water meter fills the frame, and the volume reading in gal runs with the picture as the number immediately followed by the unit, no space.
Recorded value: 7581.9gal
